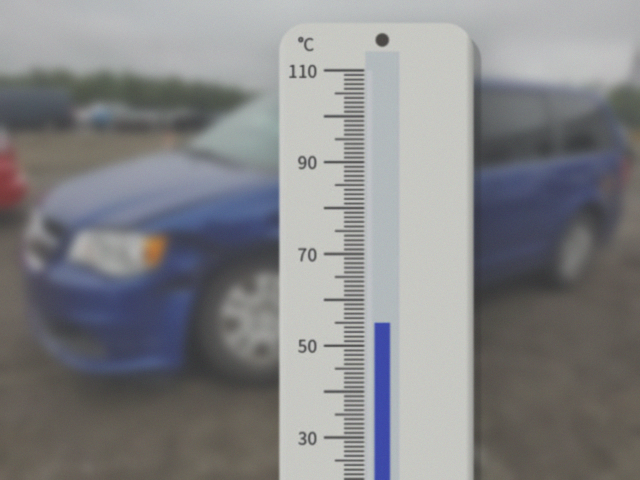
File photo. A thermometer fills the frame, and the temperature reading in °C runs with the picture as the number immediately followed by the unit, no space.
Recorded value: 55°C
